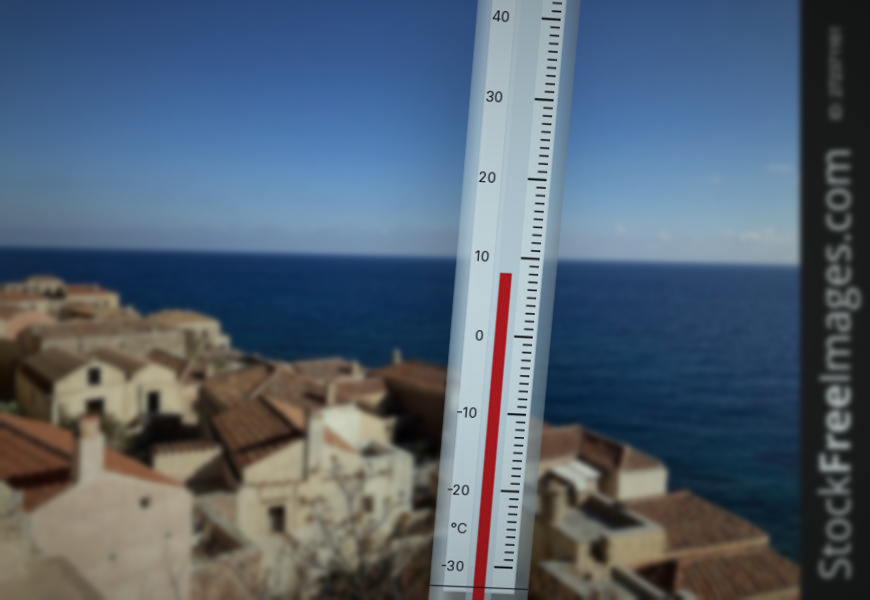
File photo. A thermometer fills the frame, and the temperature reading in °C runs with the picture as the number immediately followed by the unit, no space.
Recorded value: 8°C
